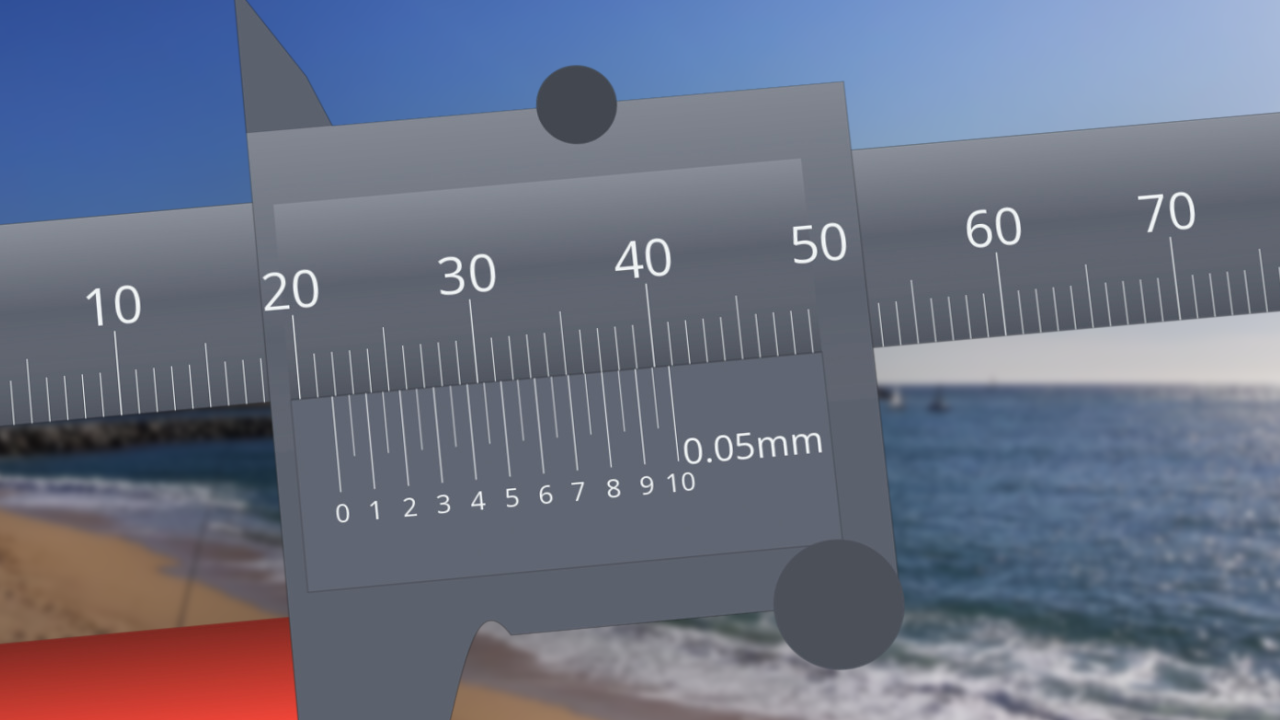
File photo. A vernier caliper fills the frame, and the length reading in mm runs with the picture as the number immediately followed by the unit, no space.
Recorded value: 21.8mm
